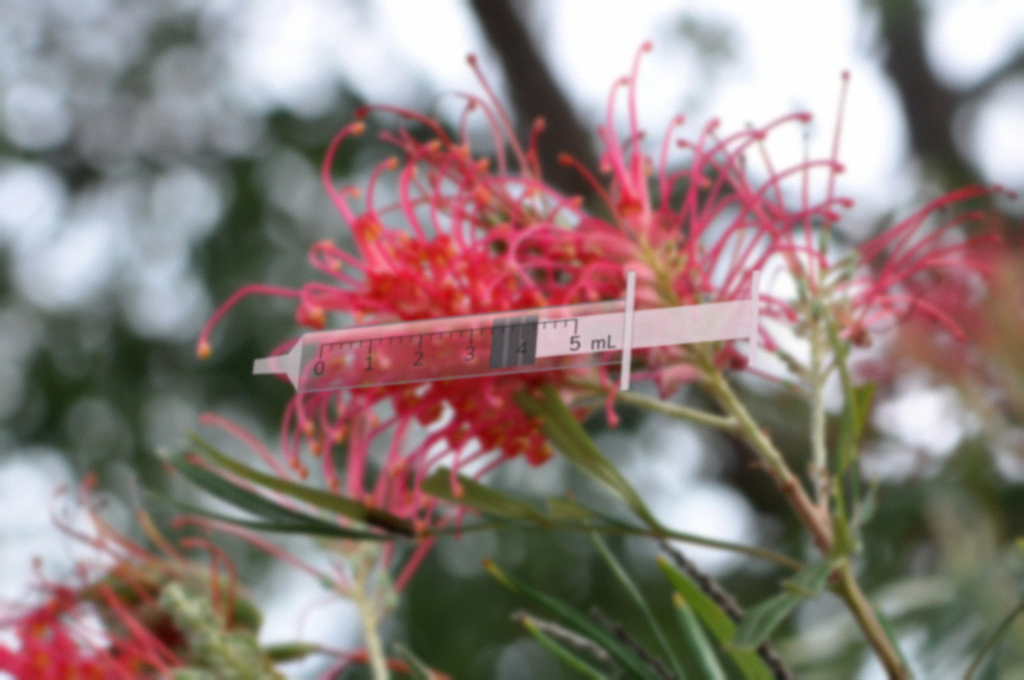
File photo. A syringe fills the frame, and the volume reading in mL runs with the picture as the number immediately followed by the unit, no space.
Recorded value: 3.4mL
